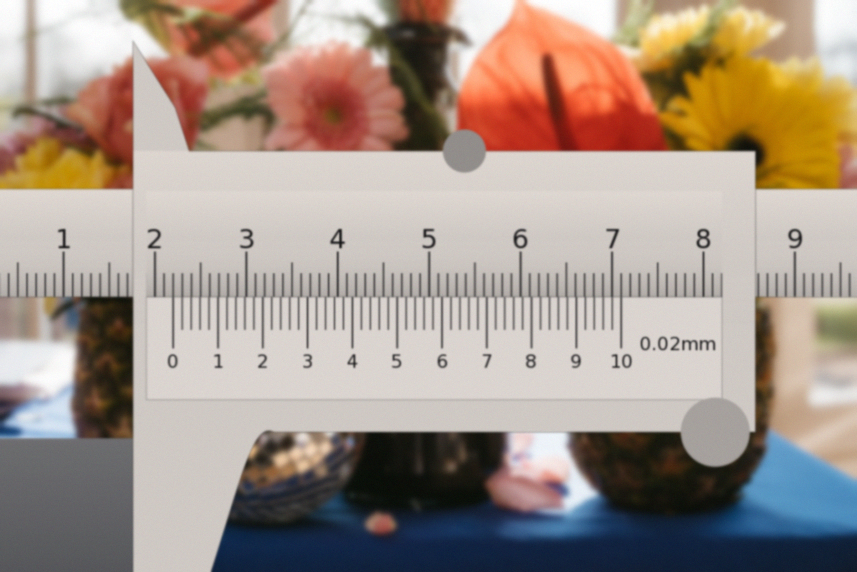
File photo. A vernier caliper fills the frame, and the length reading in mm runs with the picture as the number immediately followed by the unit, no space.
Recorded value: 22.0mm
